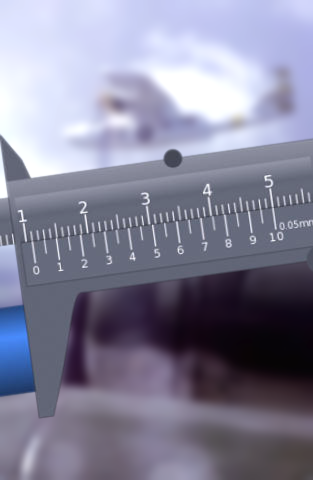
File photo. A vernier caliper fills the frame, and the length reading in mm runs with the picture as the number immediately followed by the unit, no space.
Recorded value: 11.0mm
